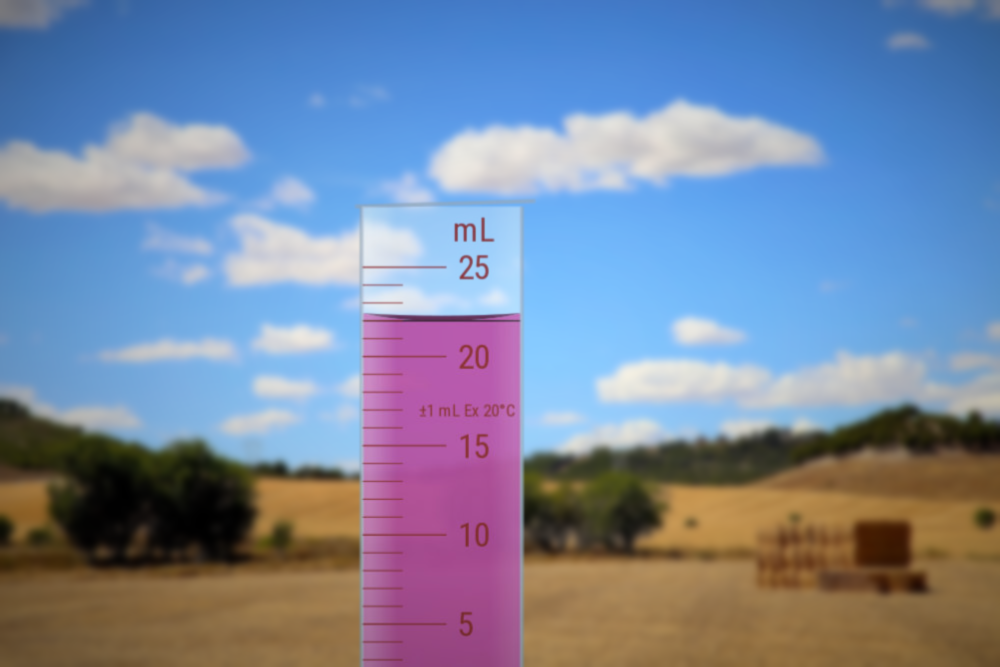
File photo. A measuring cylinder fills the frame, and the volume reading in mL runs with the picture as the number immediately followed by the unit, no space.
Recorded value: 22mL
